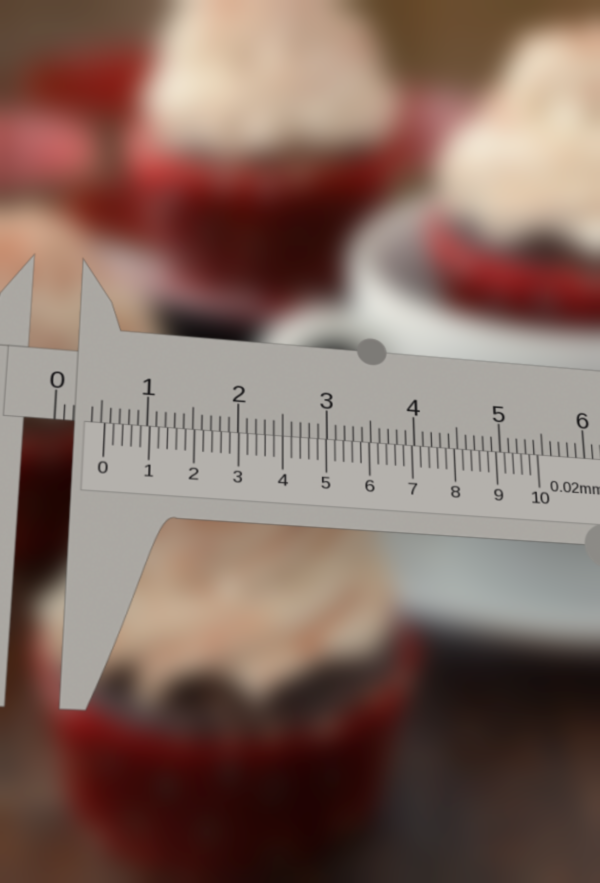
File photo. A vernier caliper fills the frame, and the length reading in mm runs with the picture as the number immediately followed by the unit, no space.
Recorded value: 5.4mm
